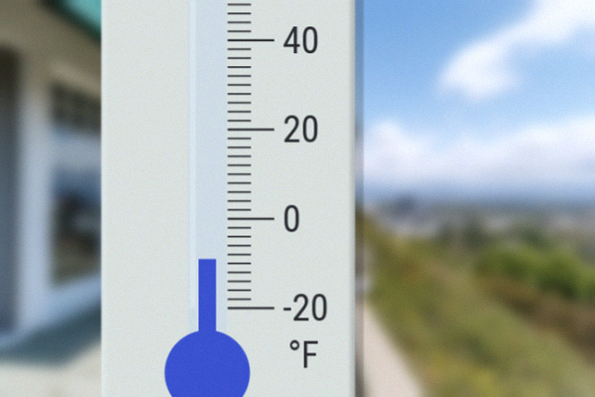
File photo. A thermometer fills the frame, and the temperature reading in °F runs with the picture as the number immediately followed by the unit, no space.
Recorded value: -9°F
